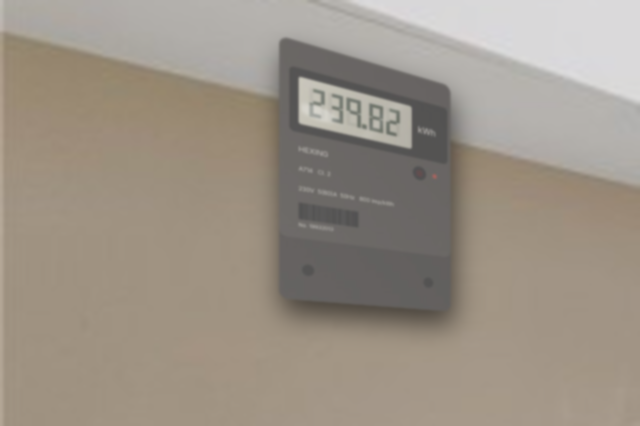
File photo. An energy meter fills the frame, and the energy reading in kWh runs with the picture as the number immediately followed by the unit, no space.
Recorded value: 239.82kWh
